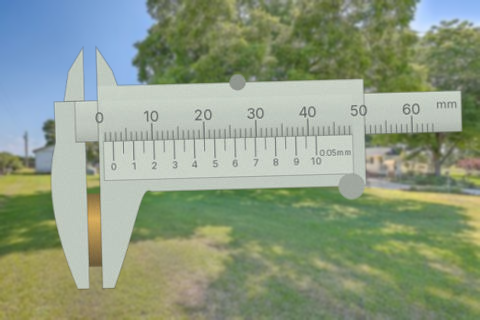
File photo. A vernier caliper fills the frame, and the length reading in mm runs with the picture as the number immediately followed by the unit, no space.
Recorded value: 2.5mm
